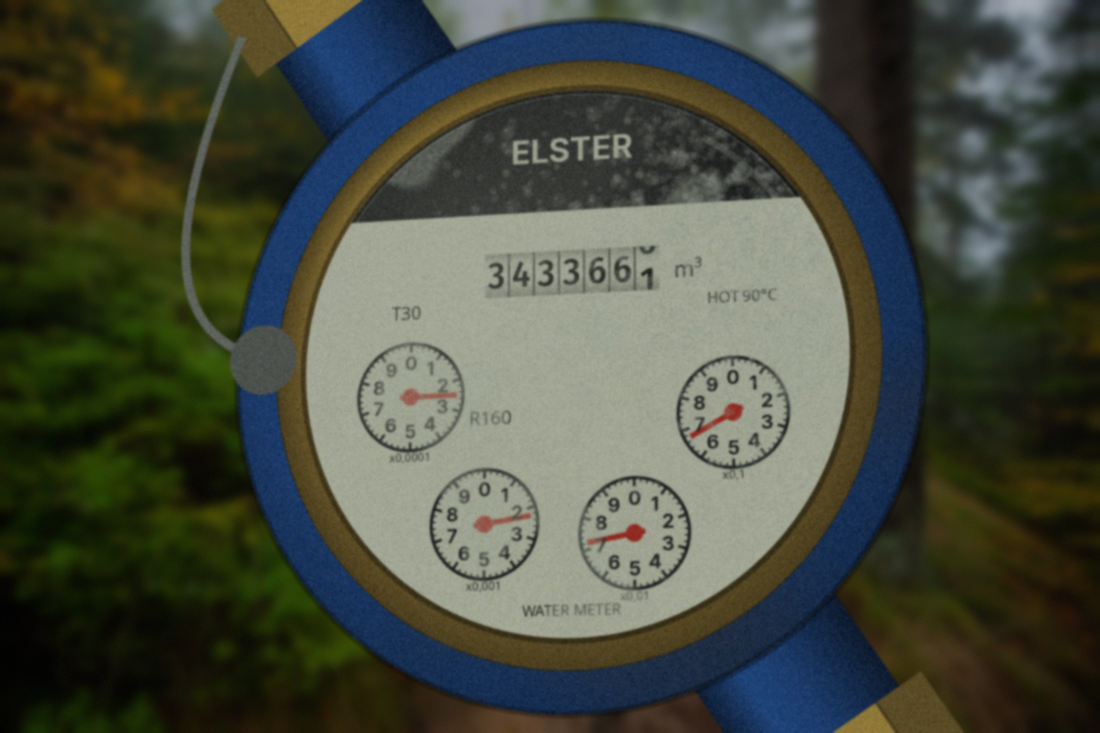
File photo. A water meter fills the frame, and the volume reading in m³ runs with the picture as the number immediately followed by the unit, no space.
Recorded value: 3433660.6722m³
